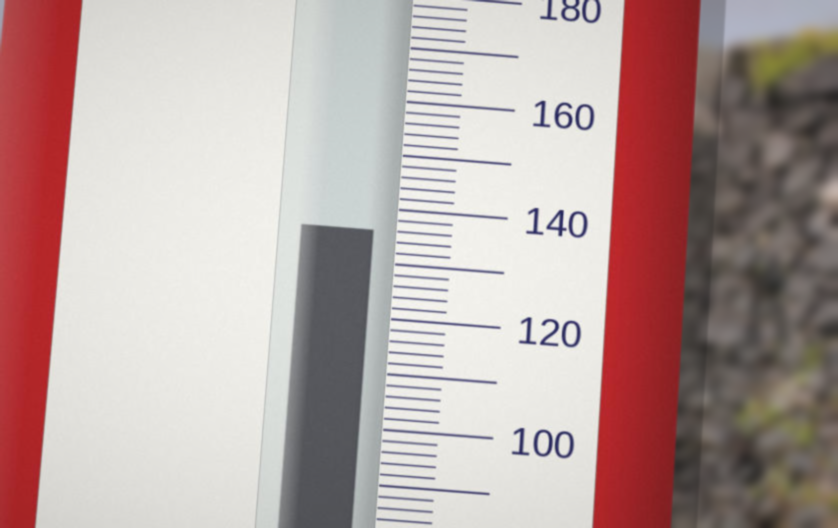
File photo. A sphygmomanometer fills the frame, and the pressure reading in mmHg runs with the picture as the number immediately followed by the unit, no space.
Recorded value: 136mmHg
